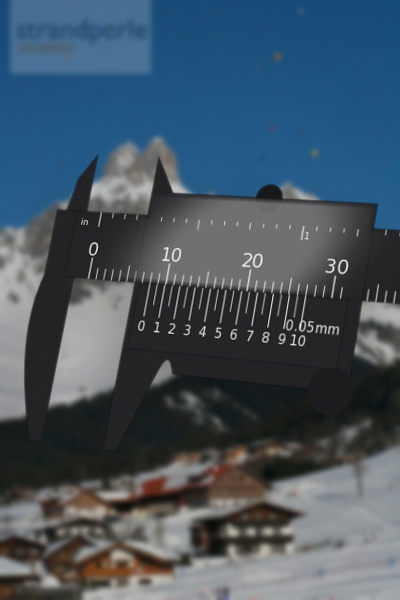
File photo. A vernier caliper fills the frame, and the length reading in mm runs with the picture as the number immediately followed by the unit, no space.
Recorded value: 8.0mm
